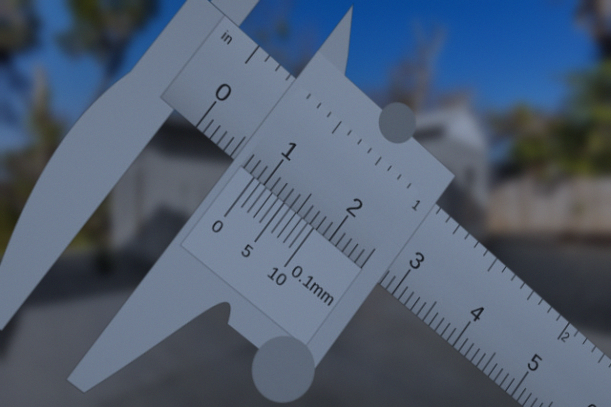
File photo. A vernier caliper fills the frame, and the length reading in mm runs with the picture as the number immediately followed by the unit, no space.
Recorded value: 8.6mm
